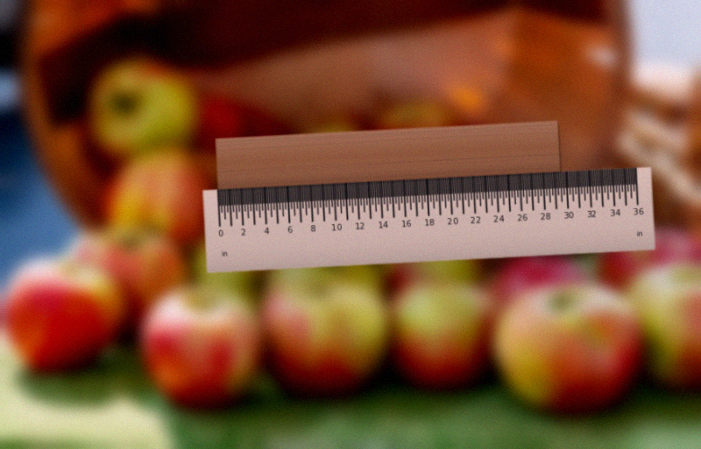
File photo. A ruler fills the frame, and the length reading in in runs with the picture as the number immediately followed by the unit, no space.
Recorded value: 29.5in
